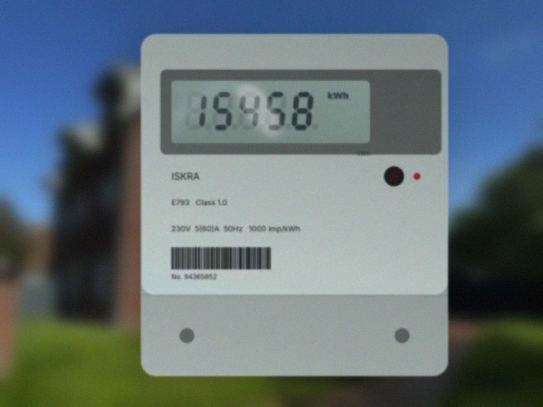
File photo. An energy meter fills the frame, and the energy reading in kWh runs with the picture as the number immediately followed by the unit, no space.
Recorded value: 15458kWh
